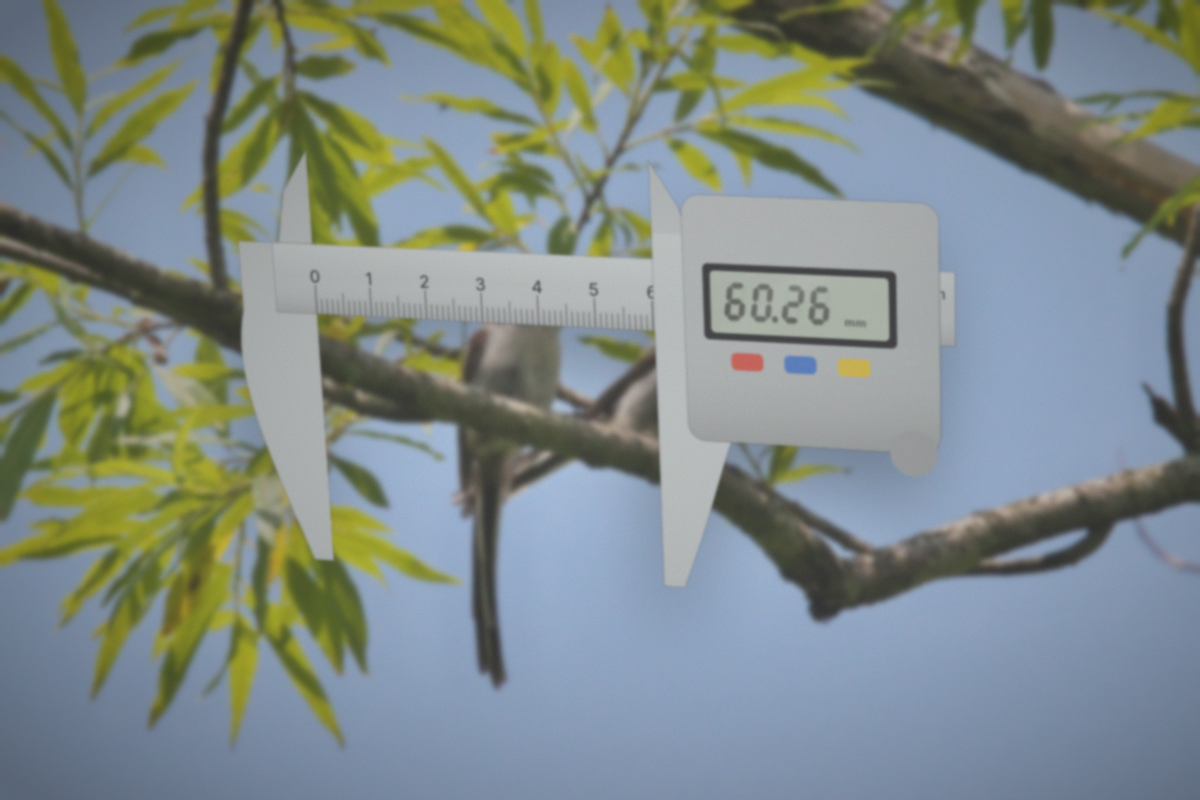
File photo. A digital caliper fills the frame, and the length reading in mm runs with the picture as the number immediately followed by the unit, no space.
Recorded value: 60.26mm
